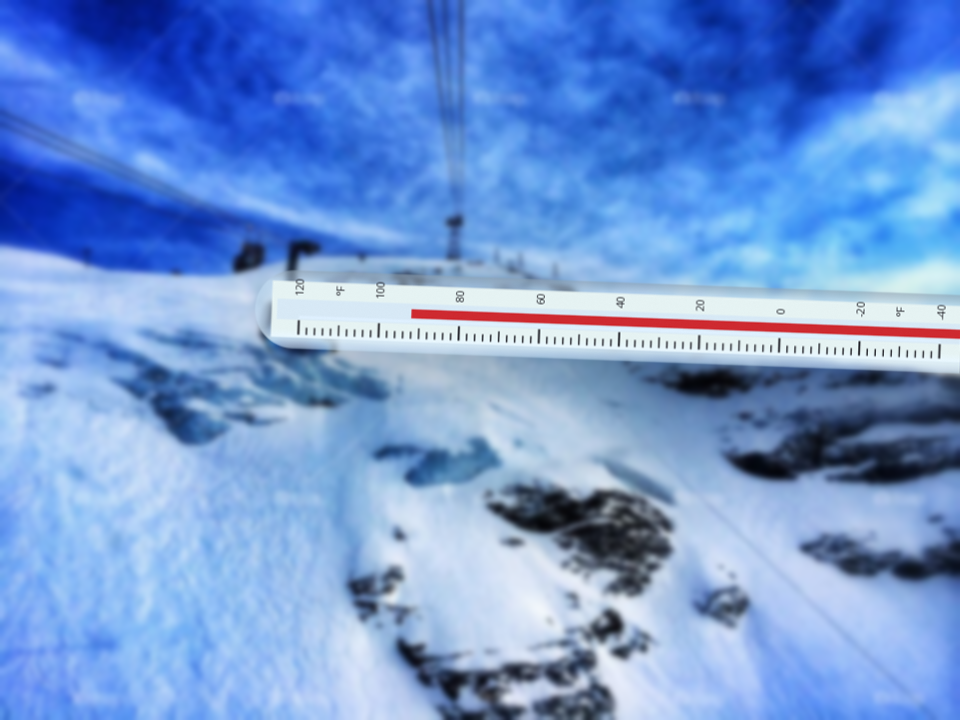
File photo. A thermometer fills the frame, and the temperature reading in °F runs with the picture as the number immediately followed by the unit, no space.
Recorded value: 92°F
